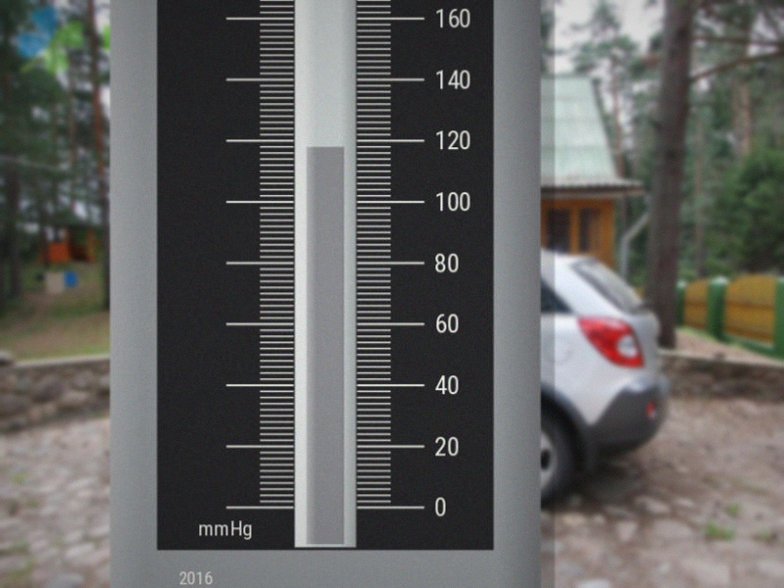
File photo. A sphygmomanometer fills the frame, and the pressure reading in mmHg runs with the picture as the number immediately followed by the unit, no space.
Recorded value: 118mmHg
